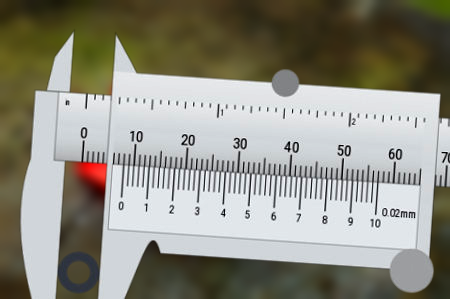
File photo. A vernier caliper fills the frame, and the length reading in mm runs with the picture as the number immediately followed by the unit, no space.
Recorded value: 8.0mm
